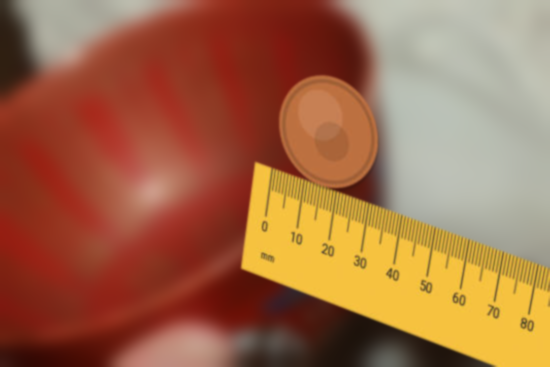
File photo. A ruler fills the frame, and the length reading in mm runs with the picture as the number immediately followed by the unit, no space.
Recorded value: 30mm
